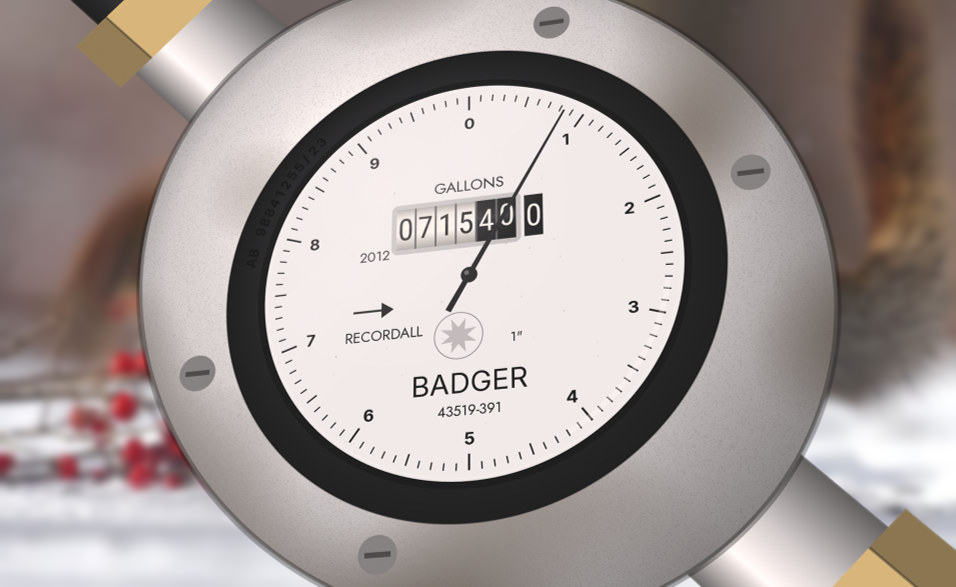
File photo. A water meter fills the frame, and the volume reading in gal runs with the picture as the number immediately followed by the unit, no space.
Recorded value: 715400.8gal
